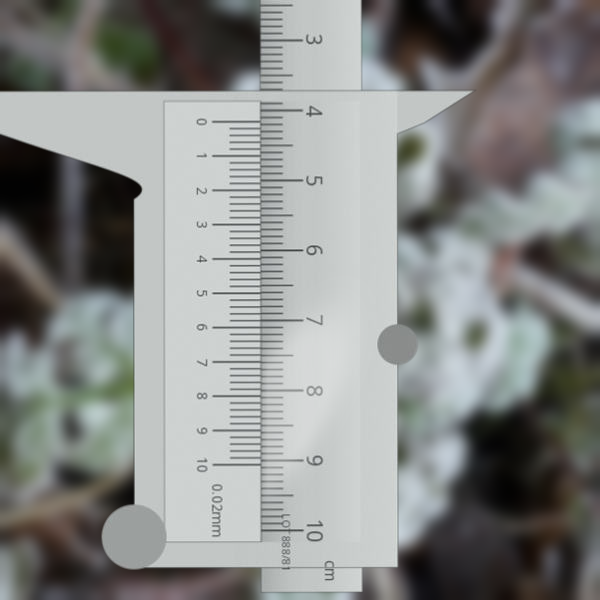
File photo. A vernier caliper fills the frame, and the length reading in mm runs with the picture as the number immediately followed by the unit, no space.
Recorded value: 41.6mm
